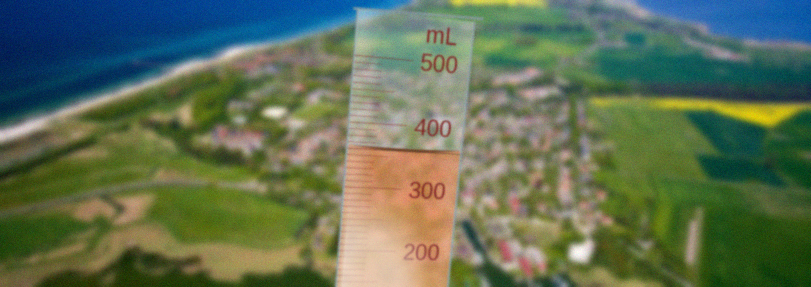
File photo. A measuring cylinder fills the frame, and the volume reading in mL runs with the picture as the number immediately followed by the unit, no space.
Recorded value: 360mL
